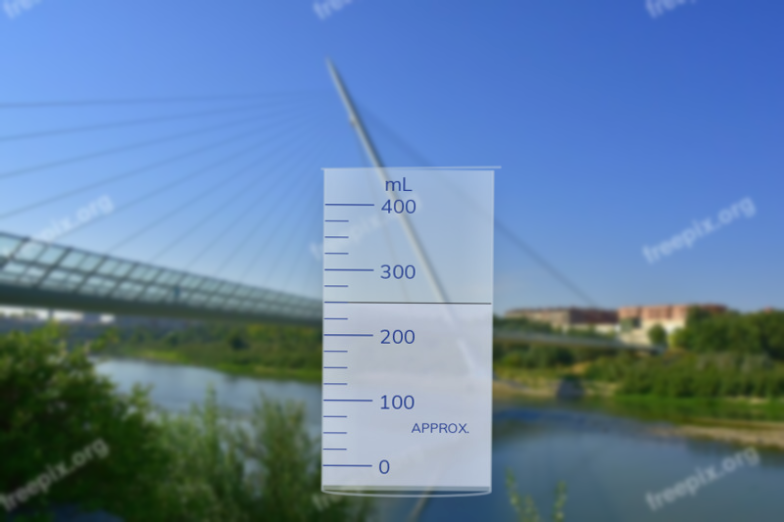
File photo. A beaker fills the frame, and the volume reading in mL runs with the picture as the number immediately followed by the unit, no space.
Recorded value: 250mL
